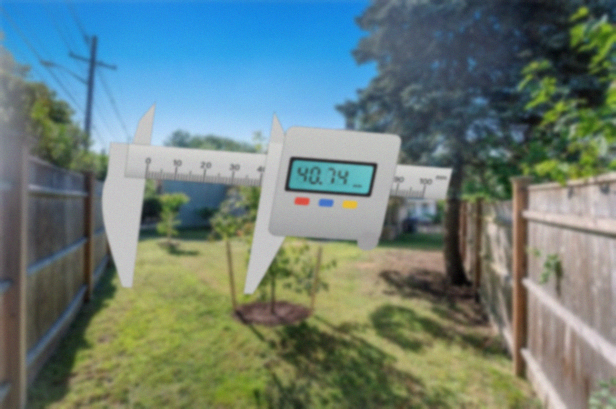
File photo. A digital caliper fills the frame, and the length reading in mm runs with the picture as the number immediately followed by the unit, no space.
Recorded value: 40.74mm
